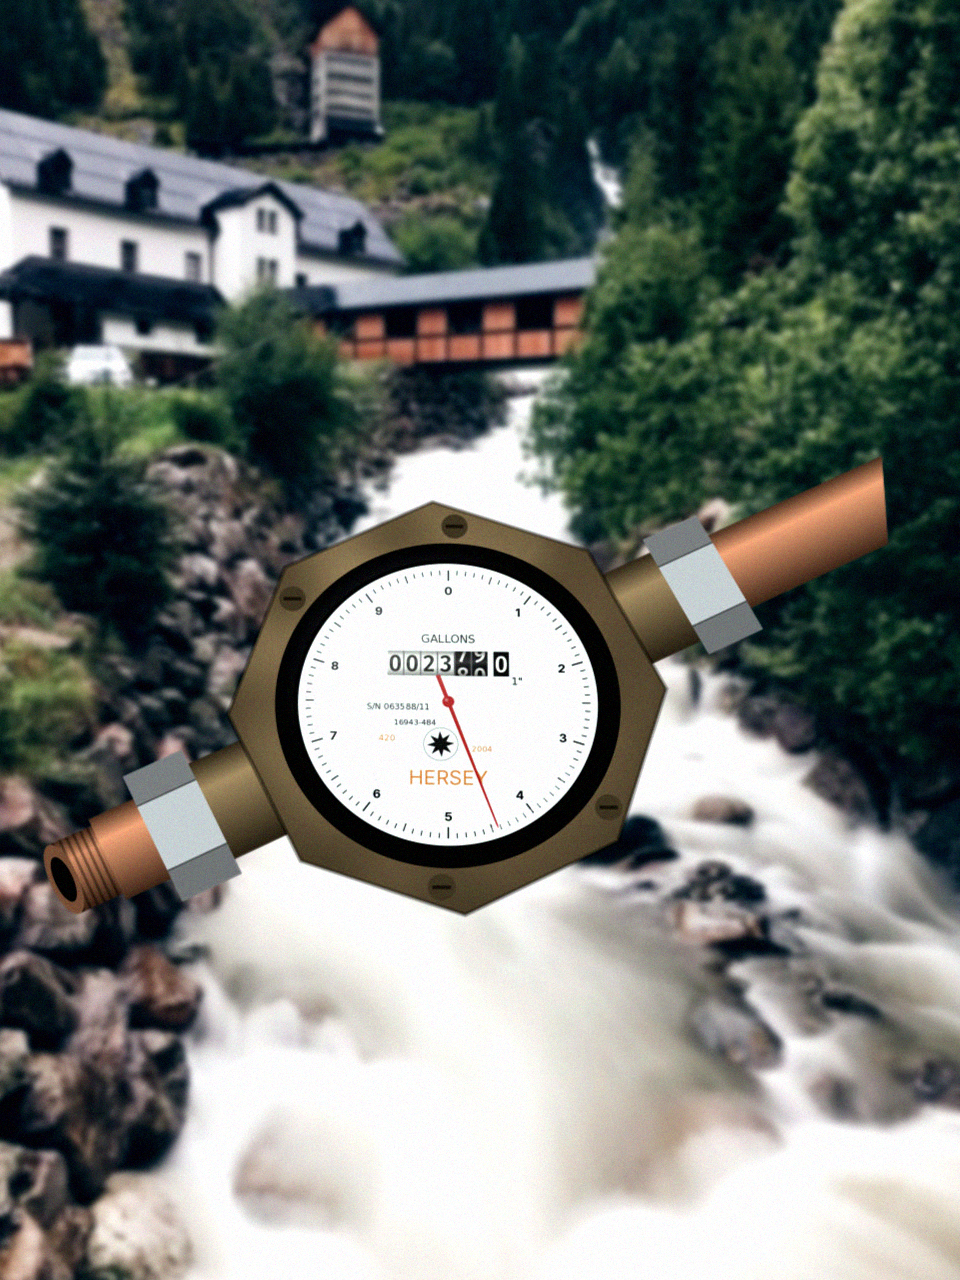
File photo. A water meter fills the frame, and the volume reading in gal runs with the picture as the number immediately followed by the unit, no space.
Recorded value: 23794.4gal
